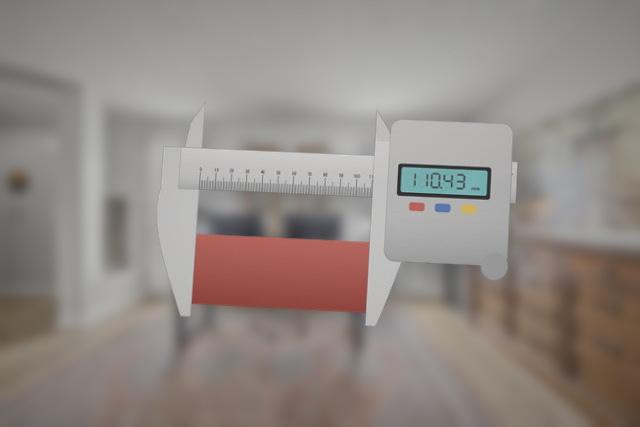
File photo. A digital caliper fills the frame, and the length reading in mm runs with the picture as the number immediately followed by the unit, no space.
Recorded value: 110.43mm
